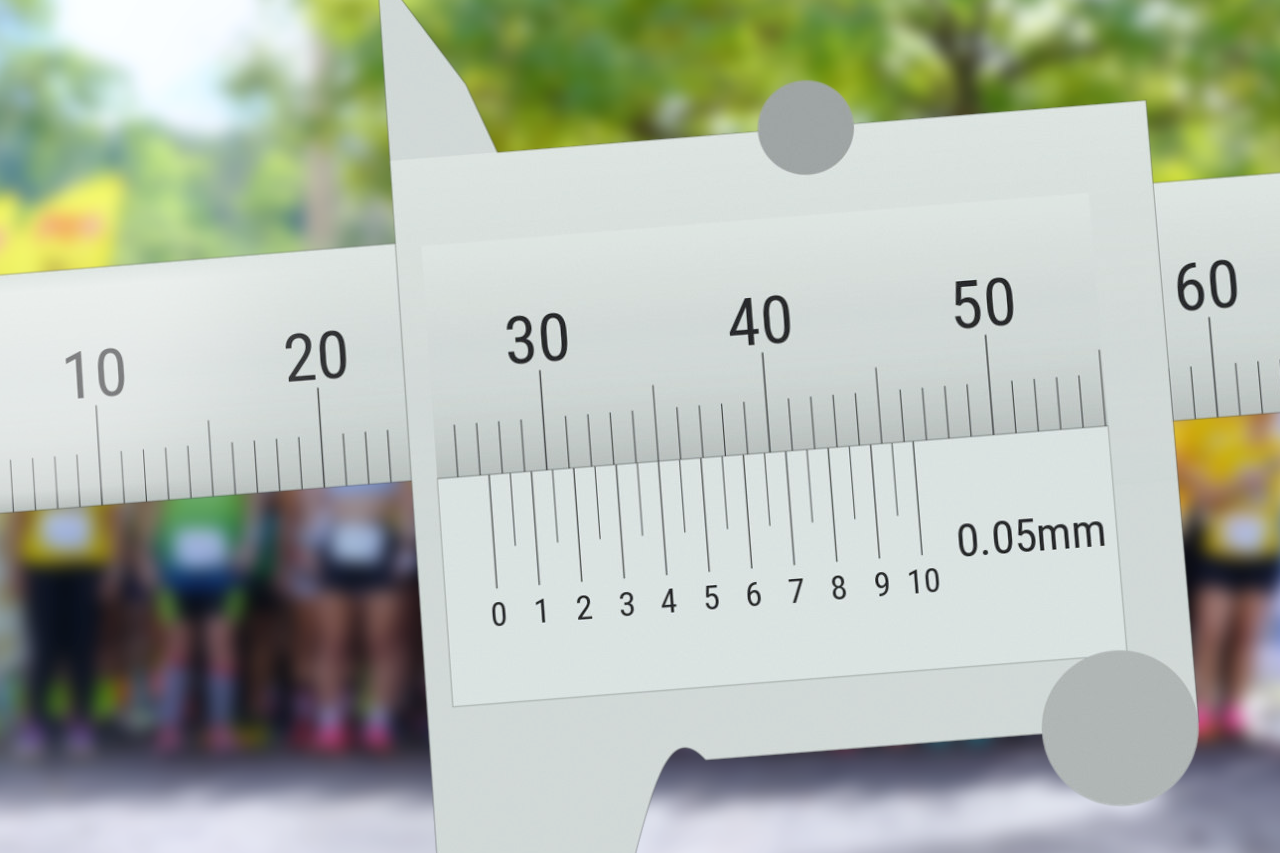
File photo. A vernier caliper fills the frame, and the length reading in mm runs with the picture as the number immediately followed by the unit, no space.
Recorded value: 27.4mm
